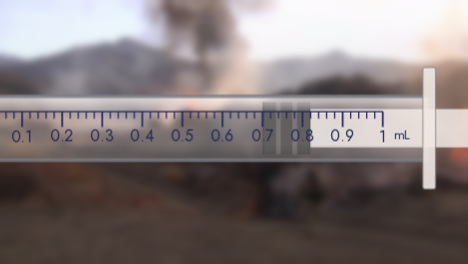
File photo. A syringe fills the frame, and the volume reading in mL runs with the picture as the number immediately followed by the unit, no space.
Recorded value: 0.7mL
